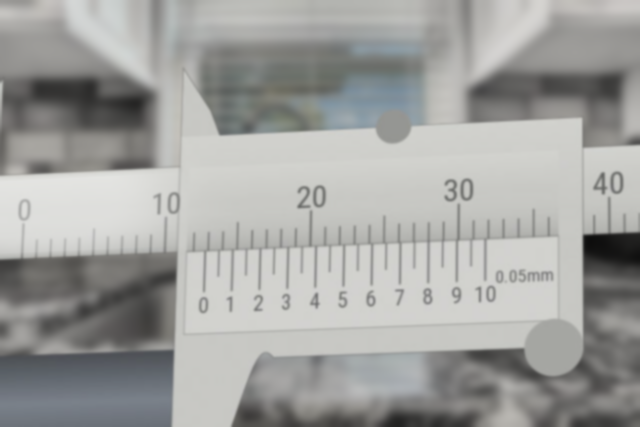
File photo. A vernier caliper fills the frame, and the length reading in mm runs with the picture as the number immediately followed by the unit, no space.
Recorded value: 12.8mm
